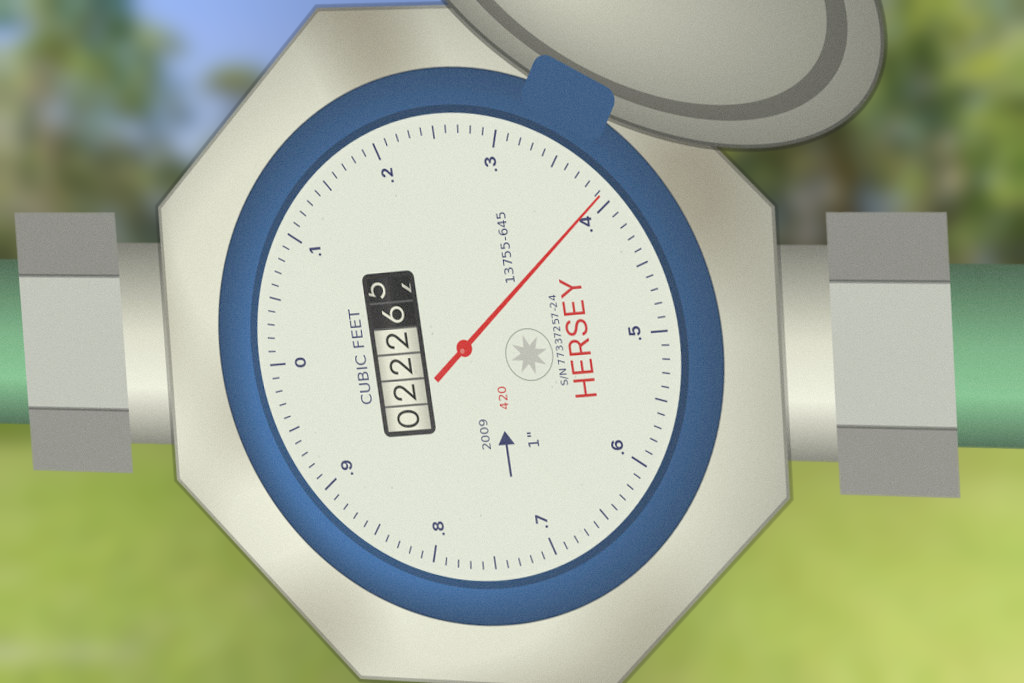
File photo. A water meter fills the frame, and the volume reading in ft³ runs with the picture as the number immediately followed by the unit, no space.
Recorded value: 22265.39ft³
